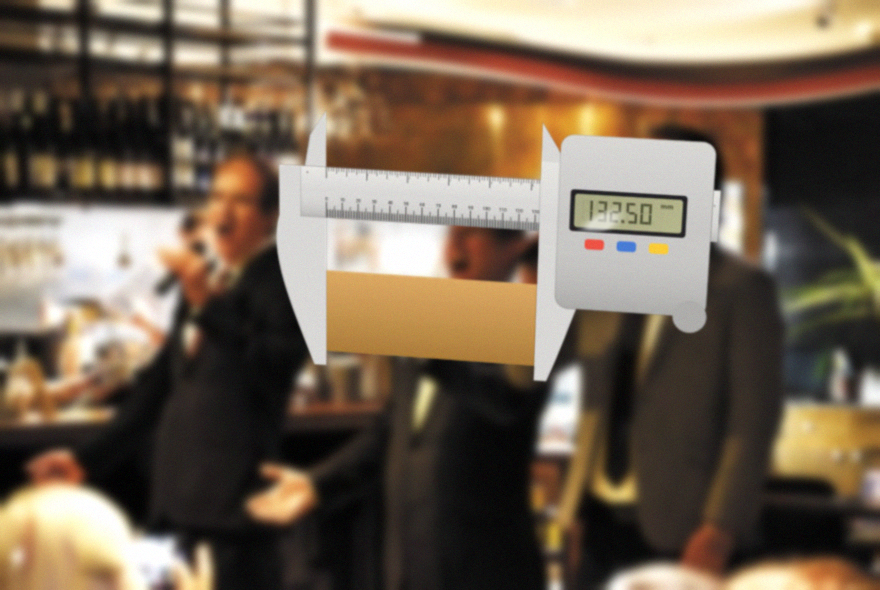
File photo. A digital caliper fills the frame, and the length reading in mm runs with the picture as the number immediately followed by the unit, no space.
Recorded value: 132.50mm
